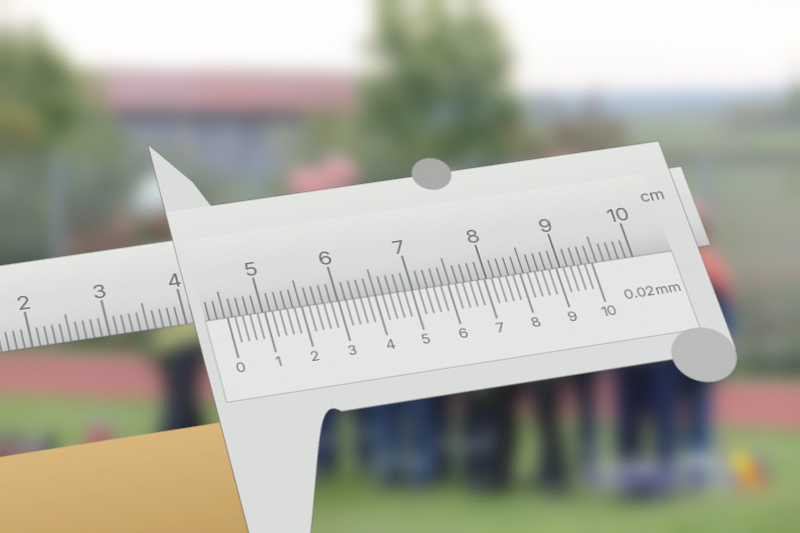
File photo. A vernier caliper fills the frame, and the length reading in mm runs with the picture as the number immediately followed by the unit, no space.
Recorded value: 45.4mm
